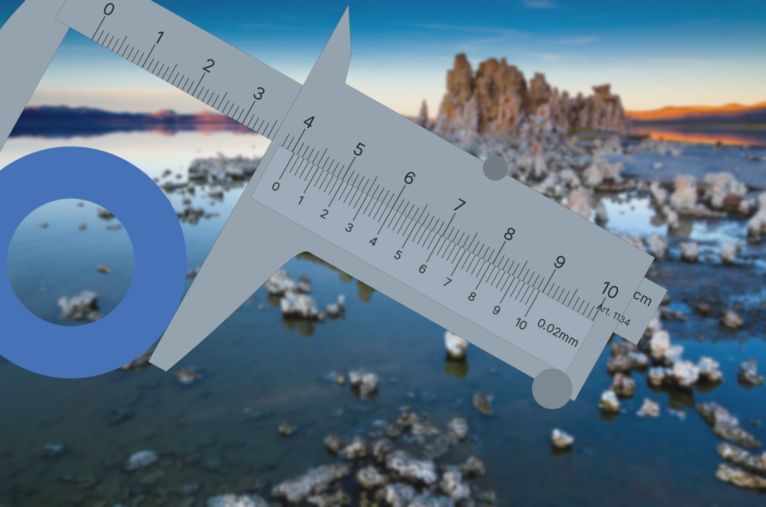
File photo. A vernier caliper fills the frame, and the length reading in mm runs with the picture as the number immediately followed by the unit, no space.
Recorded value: 40.4mm
